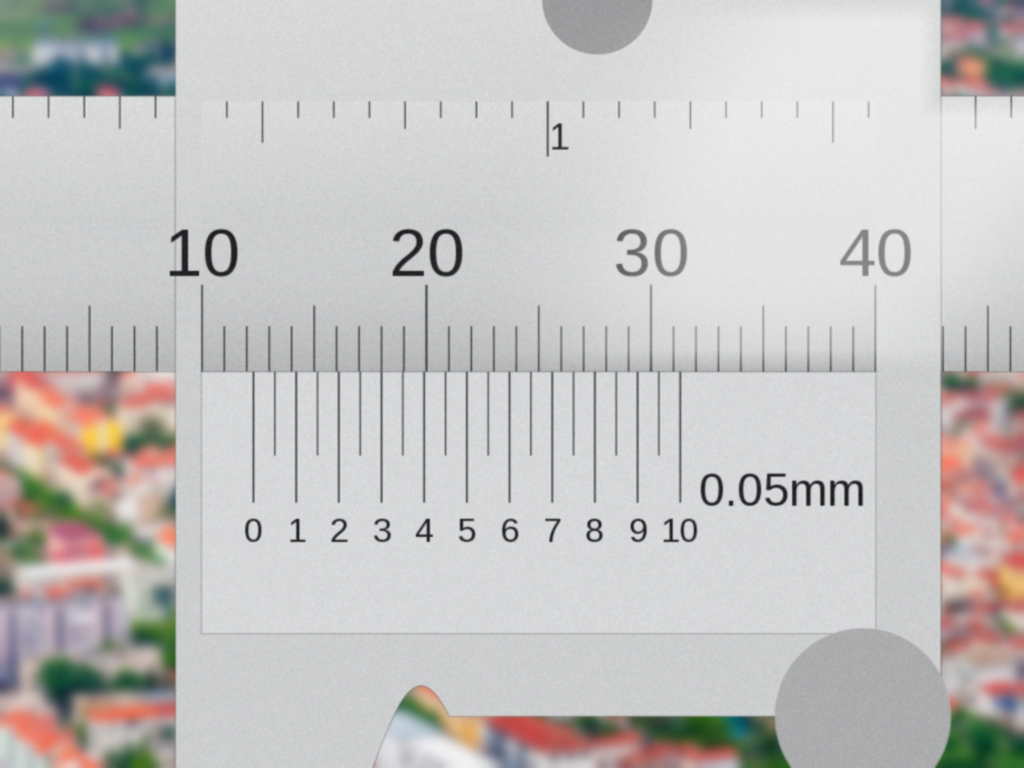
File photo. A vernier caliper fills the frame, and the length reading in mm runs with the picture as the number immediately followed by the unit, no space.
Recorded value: 12.3mm
